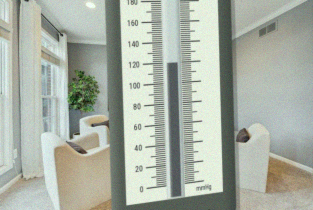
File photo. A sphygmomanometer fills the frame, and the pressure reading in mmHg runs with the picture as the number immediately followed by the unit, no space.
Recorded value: 120mmHg
